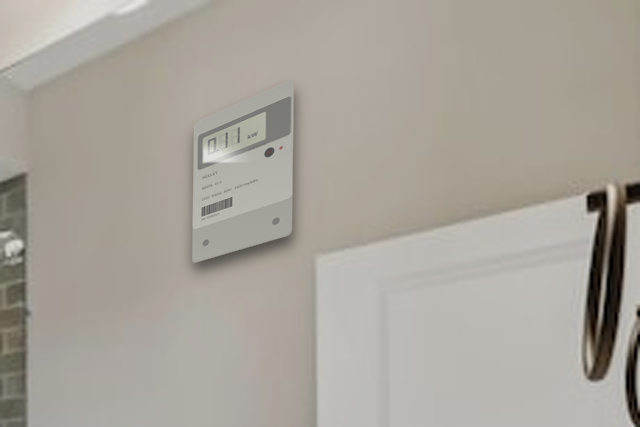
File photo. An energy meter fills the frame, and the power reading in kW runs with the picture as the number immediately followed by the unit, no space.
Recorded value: 0.11kW
